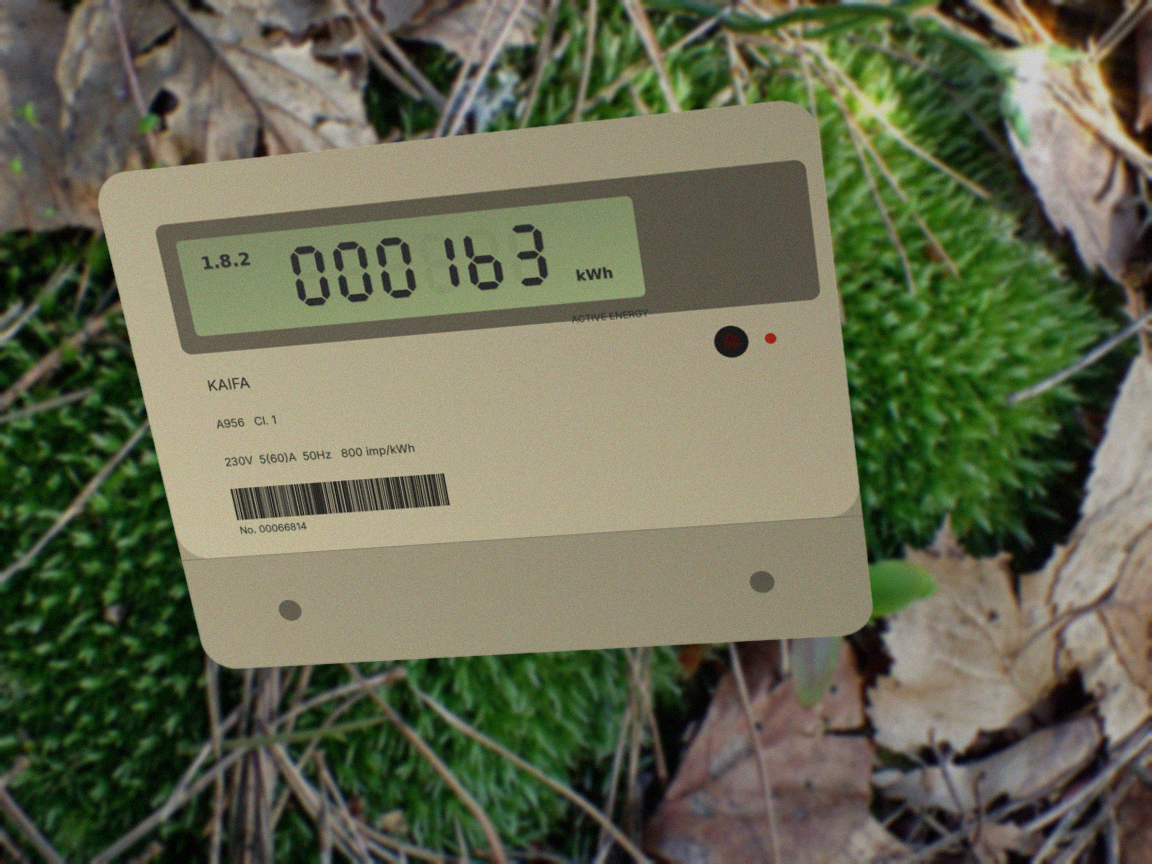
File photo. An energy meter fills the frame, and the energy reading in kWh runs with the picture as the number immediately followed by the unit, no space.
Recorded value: 163kWh
